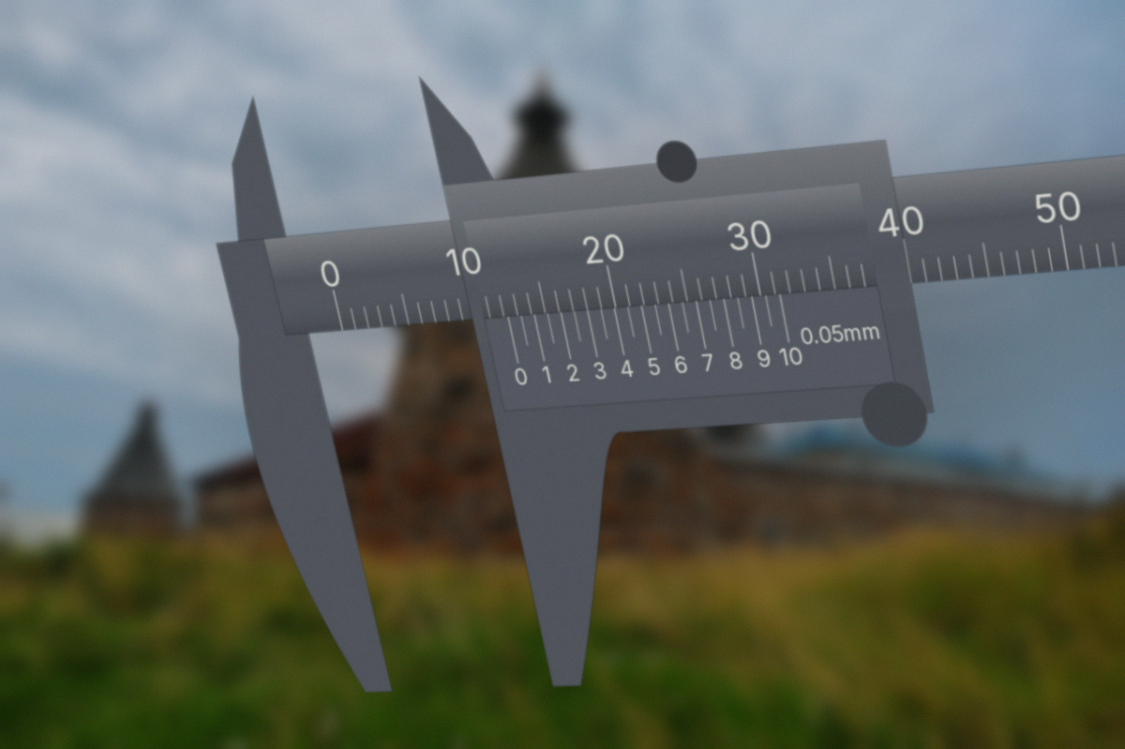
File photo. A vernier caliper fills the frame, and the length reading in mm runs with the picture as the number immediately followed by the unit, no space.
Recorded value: 12.3mm
